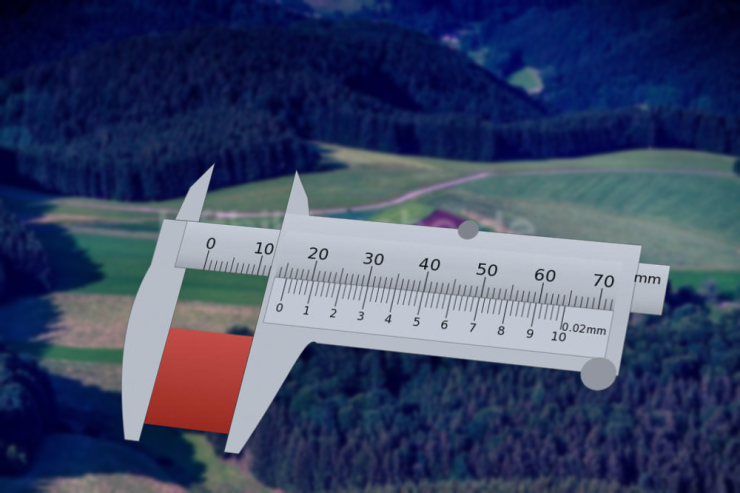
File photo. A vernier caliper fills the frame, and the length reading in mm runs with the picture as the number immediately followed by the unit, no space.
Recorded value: 15.4mm
